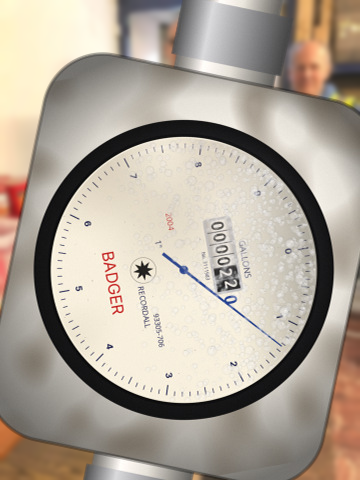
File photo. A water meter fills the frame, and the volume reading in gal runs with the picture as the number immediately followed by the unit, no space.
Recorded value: 221.3gal
